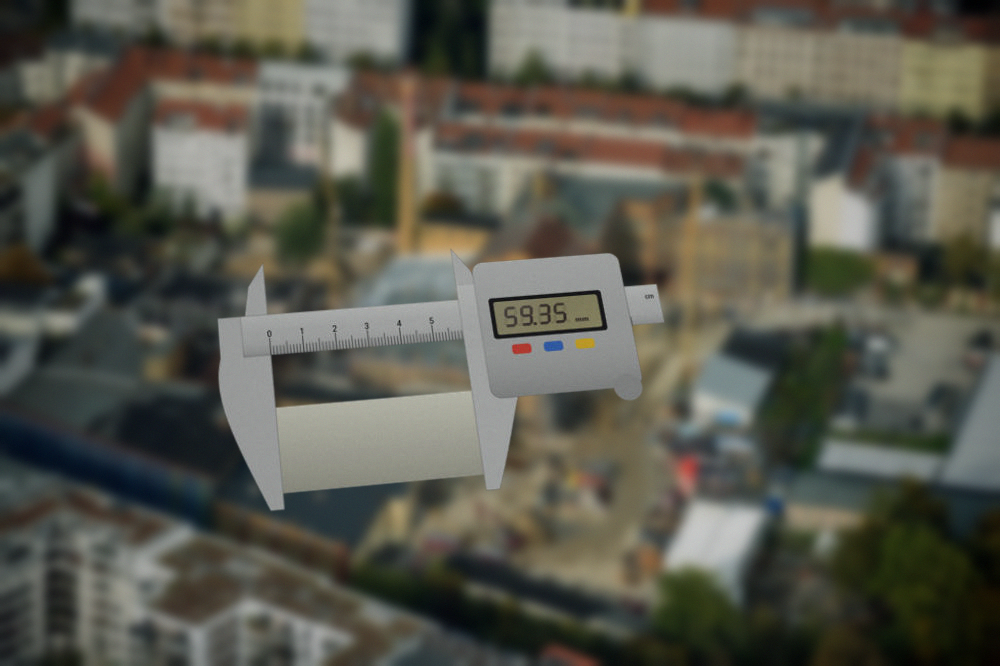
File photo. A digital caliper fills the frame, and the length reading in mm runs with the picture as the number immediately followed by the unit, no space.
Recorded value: 59.35mm
